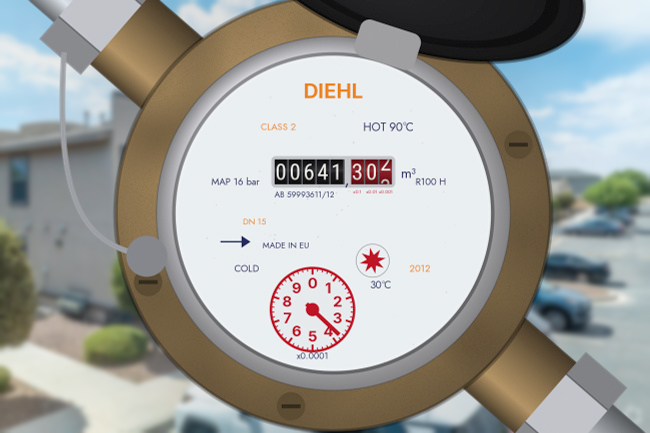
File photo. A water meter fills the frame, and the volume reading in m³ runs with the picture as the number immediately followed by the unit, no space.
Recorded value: 641.3023m³
